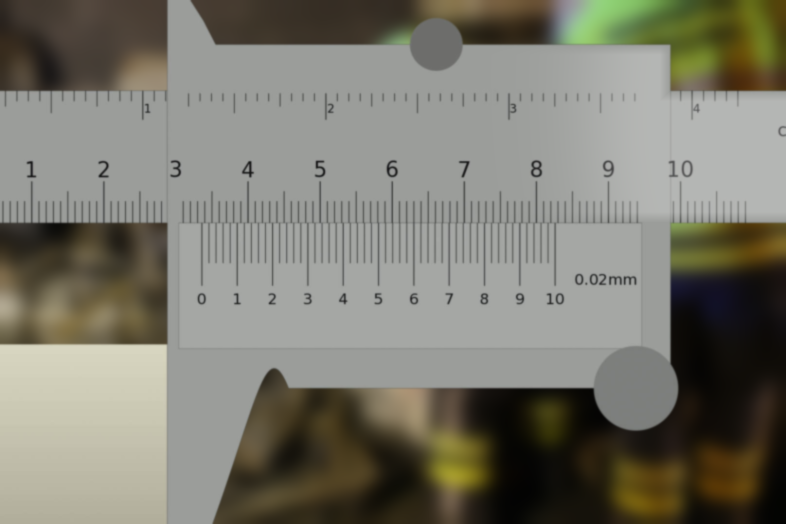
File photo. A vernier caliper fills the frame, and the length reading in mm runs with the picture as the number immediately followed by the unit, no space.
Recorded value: 33.6mm
